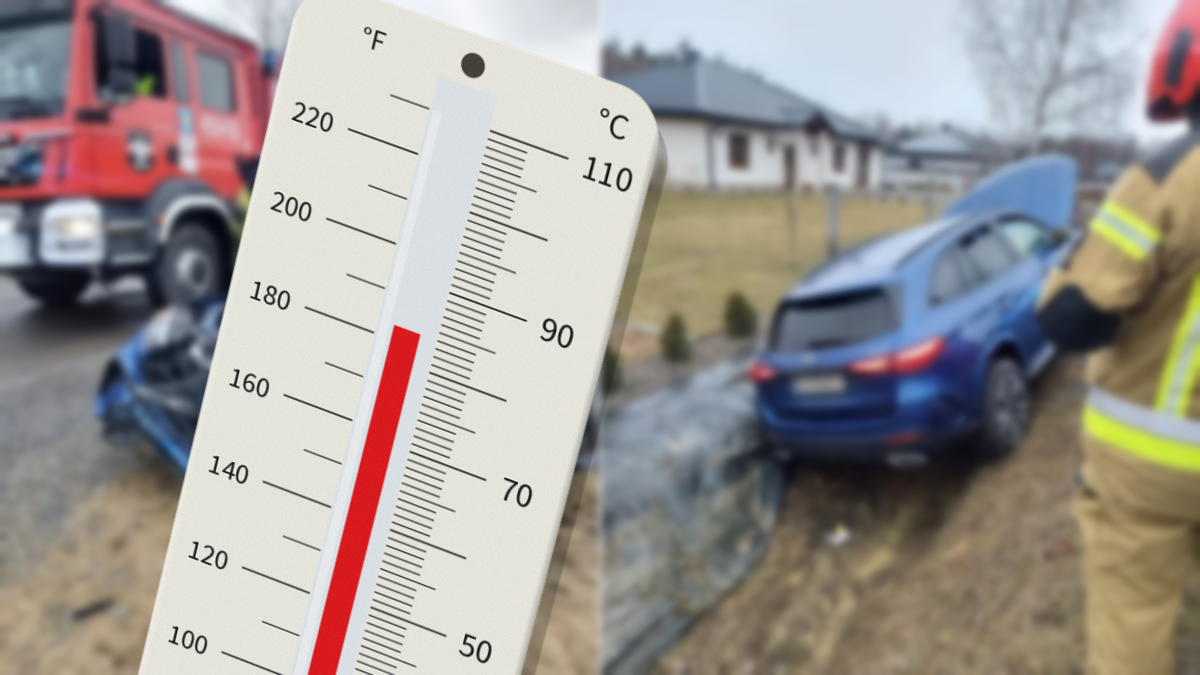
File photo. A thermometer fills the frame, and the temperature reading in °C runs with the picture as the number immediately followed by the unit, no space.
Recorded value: 84°C
